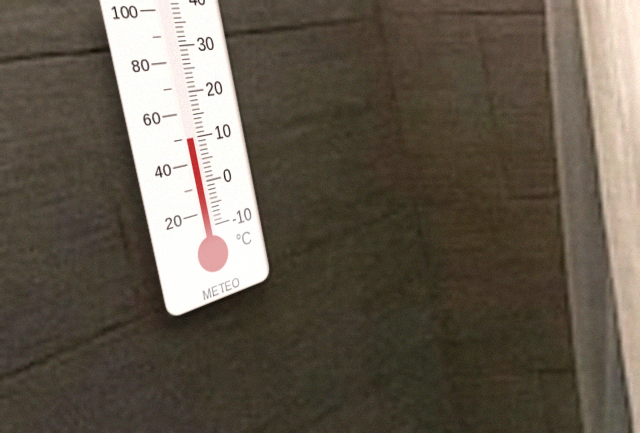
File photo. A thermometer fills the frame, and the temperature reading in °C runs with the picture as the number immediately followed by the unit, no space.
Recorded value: 10°C
